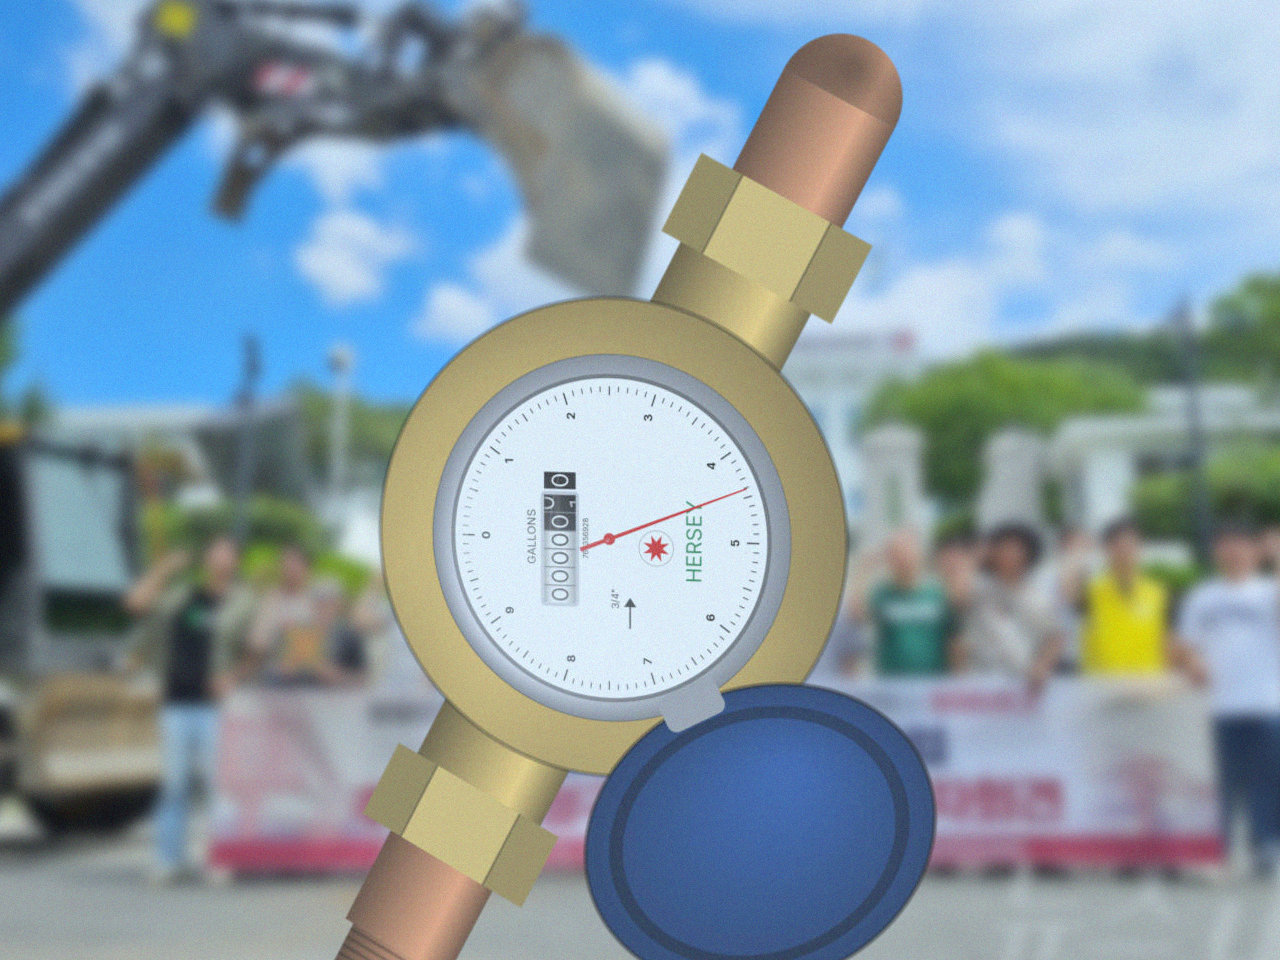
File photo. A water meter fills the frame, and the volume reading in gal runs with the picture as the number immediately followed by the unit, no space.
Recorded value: 4.4gal
